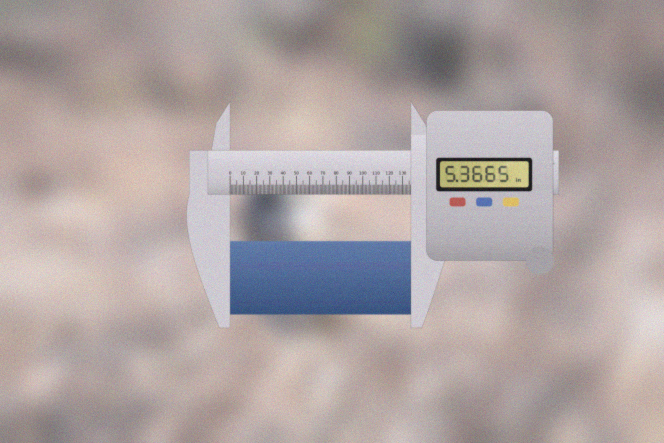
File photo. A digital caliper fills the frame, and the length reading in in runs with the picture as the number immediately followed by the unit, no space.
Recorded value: 5.3665in
